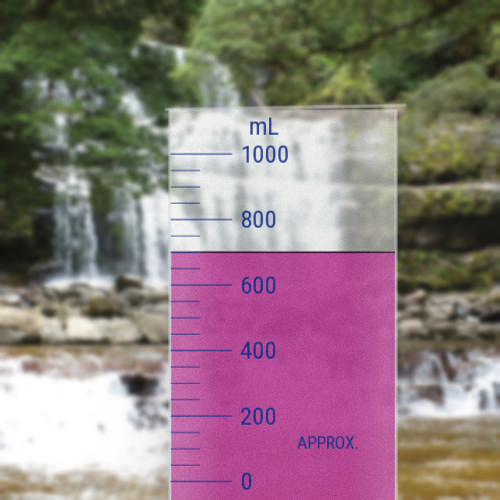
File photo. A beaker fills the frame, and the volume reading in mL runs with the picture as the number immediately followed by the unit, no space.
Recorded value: 700mL
